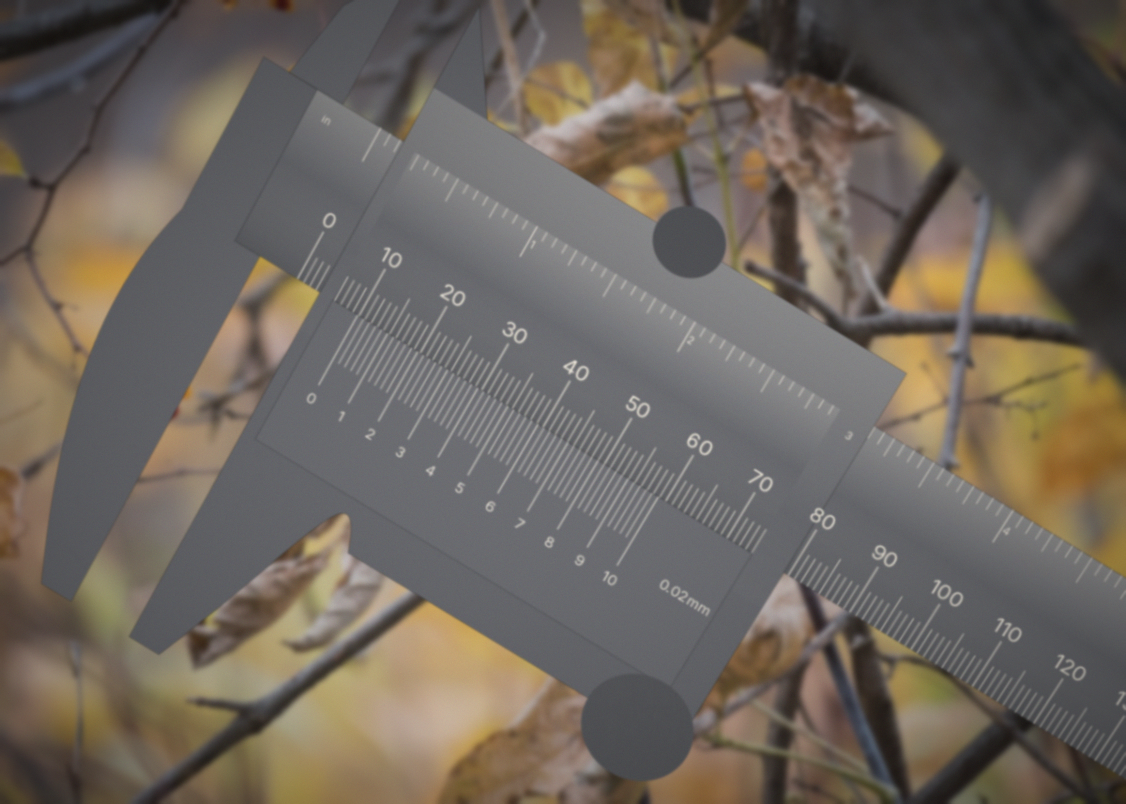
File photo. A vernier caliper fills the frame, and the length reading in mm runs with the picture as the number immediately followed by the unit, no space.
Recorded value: 9.8mm
